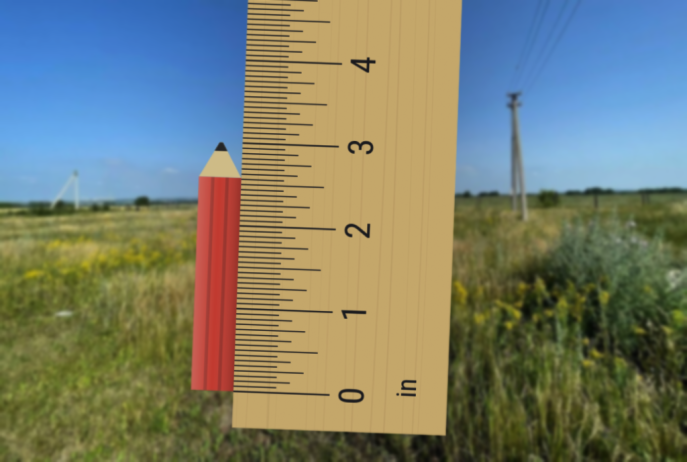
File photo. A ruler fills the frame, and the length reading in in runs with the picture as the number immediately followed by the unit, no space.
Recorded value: 3in
